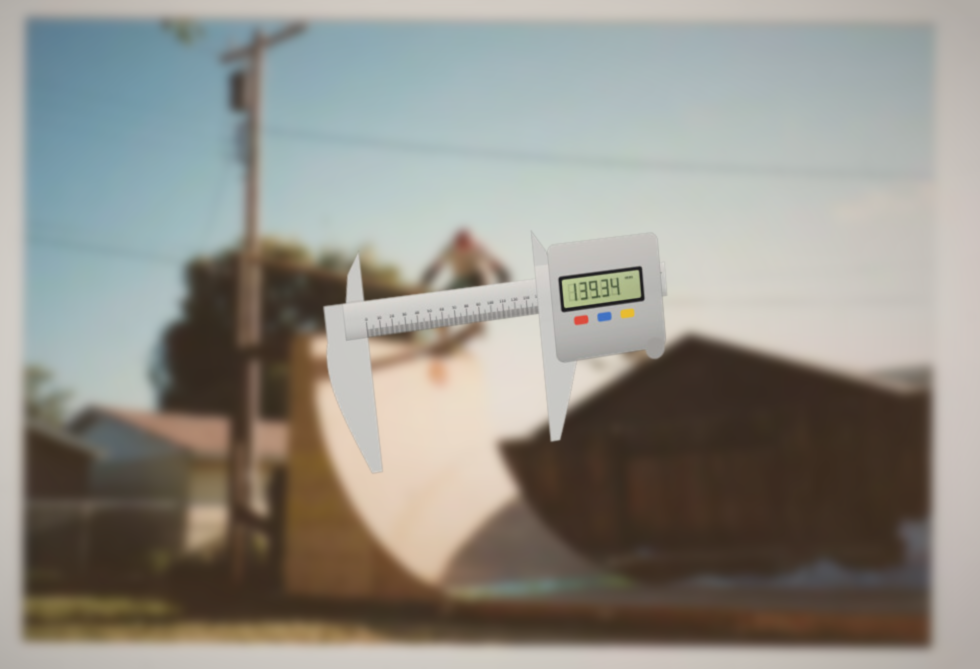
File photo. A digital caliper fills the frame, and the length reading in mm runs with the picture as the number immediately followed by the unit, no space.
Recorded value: 139.34mm
